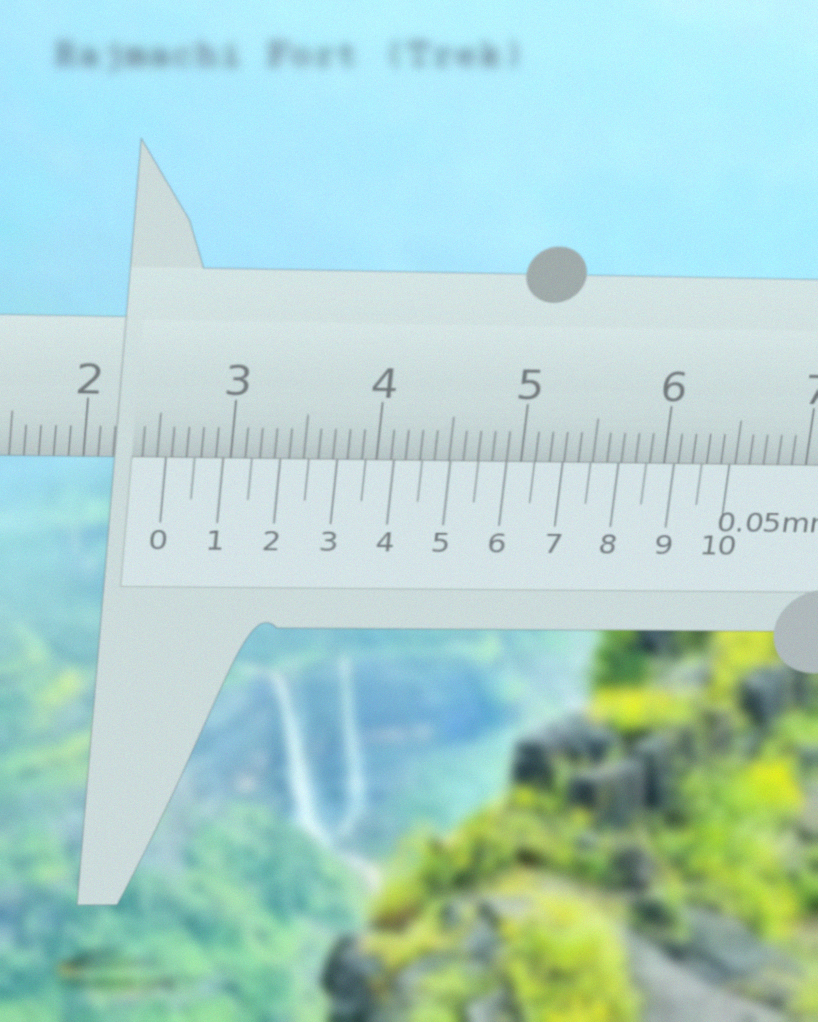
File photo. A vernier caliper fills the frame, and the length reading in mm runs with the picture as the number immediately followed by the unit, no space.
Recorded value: 25.6mm
